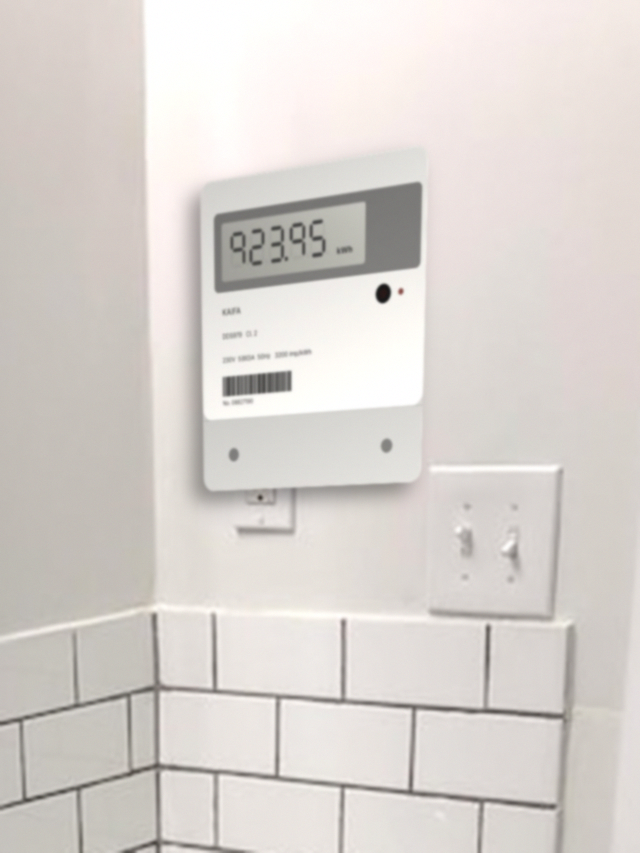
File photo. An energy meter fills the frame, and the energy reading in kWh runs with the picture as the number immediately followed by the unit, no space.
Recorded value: 923.95kWh
